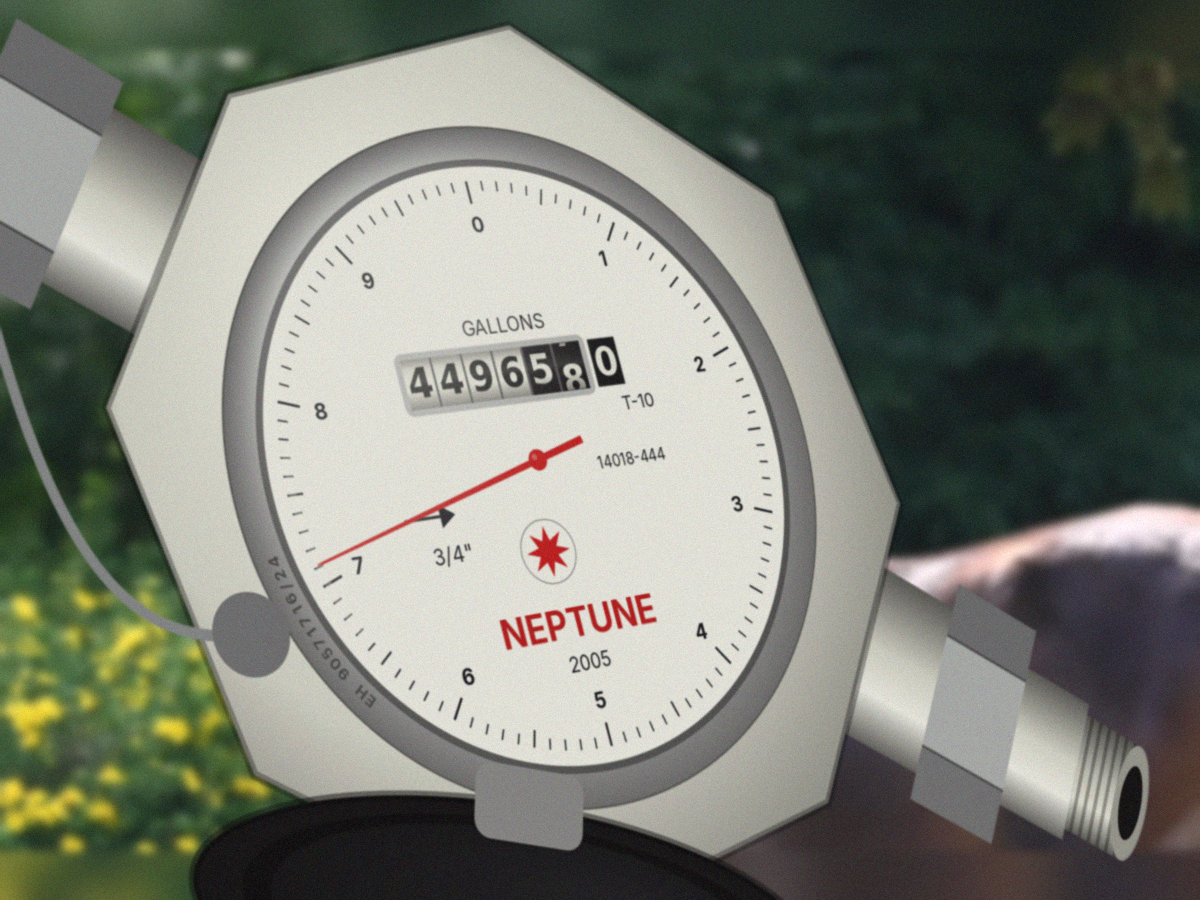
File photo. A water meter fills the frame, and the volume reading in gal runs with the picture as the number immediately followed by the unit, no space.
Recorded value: 4496577.1gal
